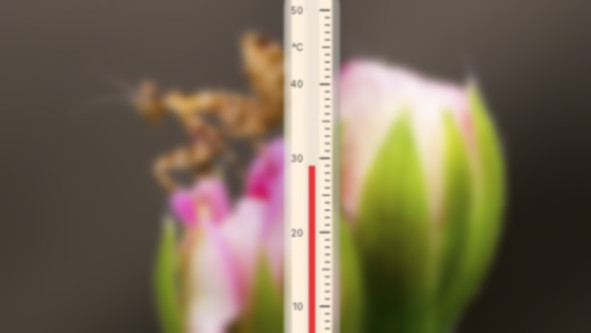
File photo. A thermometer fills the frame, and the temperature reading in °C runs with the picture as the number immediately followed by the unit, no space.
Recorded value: 29°C
